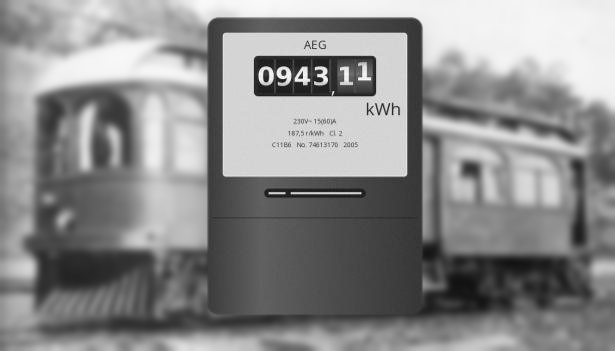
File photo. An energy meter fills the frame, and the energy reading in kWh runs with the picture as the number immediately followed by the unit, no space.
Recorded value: 943.11kWh
